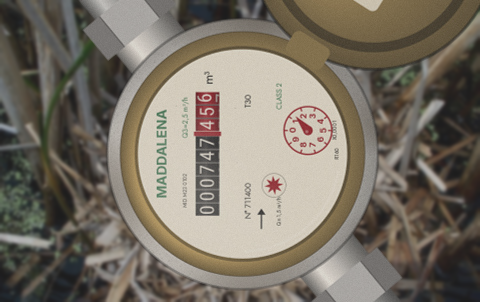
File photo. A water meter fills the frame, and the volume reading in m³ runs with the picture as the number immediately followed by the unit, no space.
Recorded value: 747.4561m³
